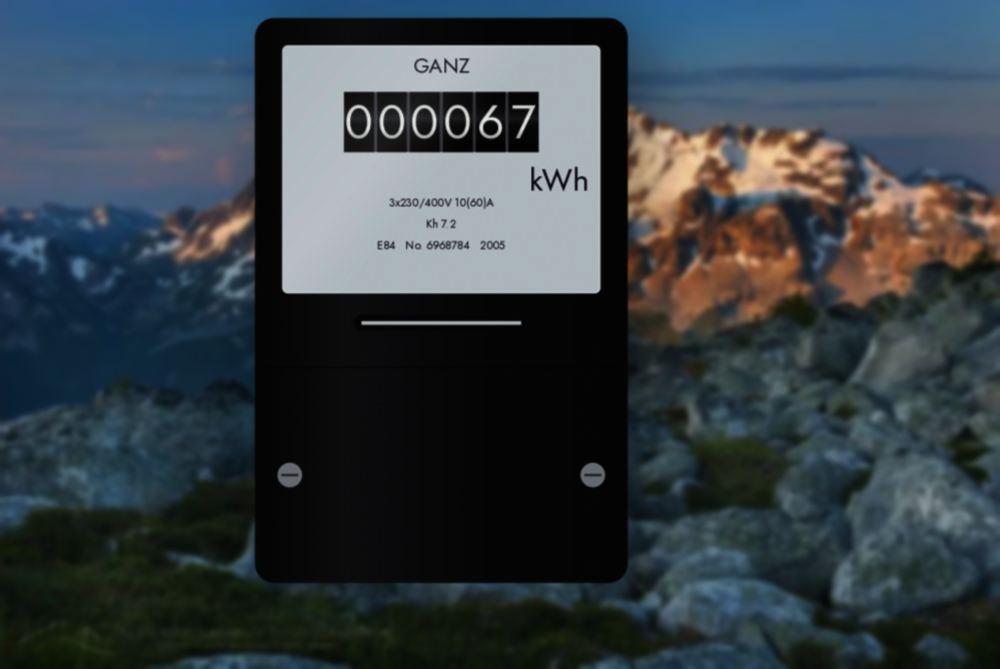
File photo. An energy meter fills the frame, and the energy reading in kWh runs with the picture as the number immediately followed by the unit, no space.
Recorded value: 67kWh
